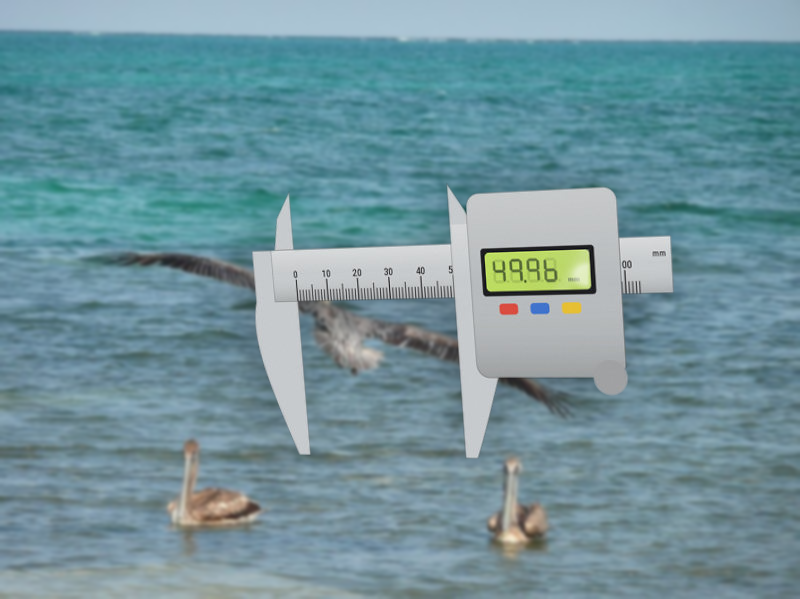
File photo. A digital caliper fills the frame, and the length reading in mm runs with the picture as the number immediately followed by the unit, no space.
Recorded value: 49.96mm
